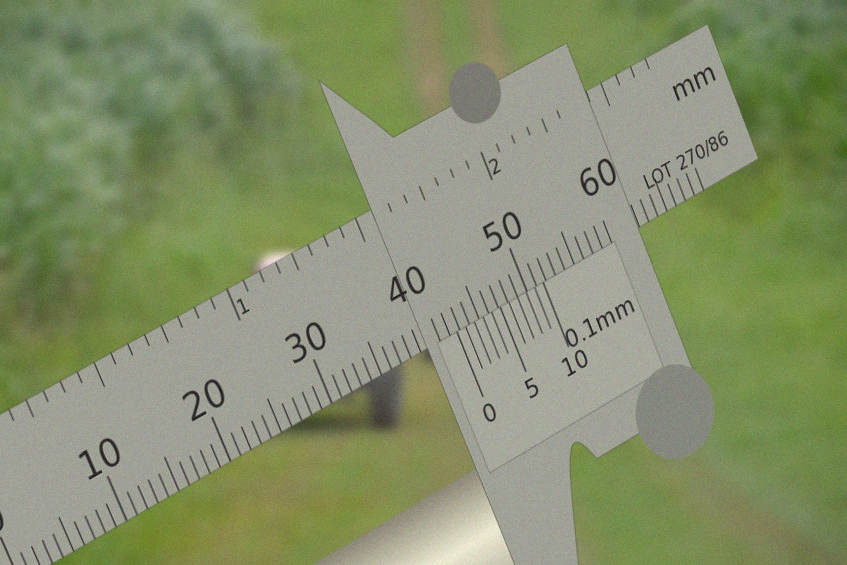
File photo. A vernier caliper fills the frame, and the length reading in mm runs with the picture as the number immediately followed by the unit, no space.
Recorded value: 42.7mm
